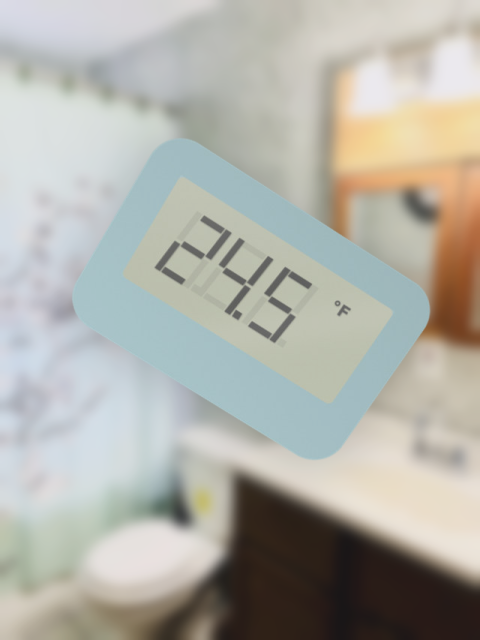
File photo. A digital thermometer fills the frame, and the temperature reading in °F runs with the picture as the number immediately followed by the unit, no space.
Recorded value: 24.5°F
